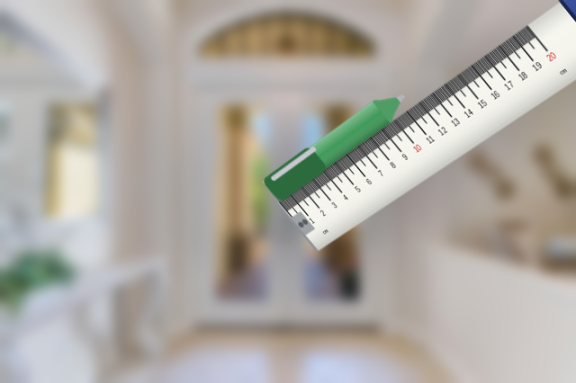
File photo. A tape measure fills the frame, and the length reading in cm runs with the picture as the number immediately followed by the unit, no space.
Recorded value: 11.5cm
